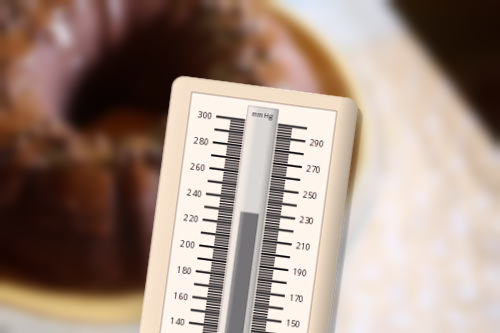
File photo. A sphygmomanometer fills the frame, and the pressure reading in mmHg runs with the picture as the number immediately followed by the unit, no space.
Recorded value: 230mmHg
